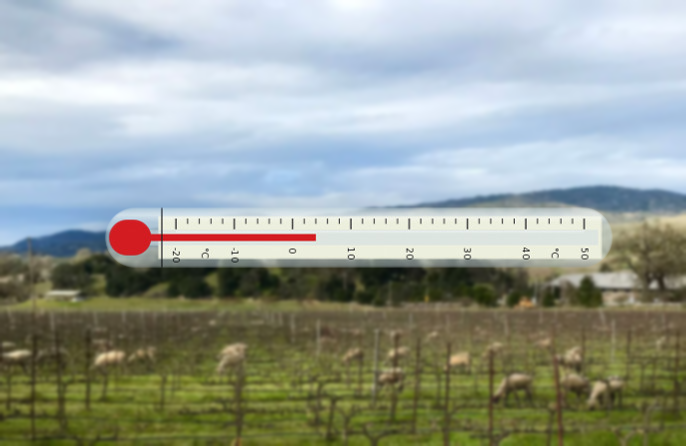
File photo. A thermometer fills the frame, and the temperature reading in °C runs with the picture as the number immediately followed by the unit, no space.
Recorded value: 4°C
